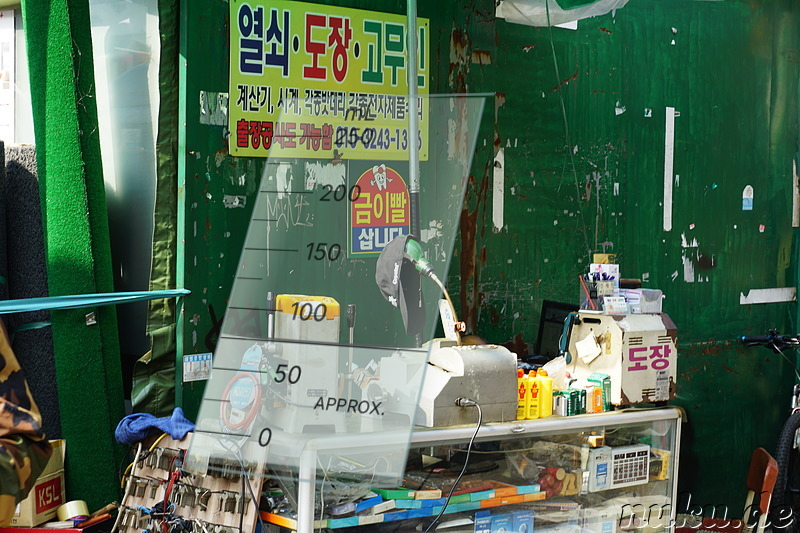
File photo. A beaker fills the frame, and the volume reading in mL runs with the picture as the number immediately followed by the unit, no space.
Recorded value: 75mL
